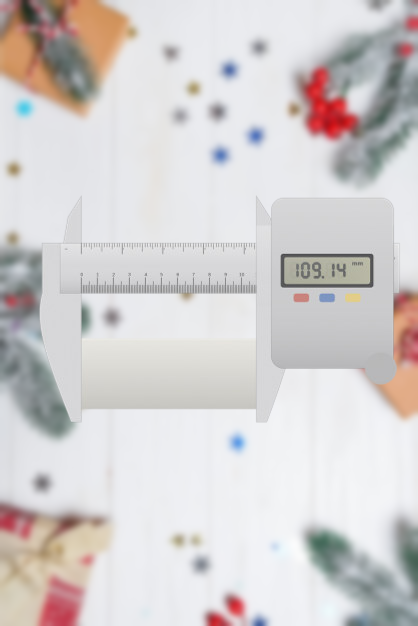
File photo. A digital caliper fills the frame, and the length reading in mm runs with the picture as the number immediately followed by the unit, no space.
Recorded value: 109.14mm
